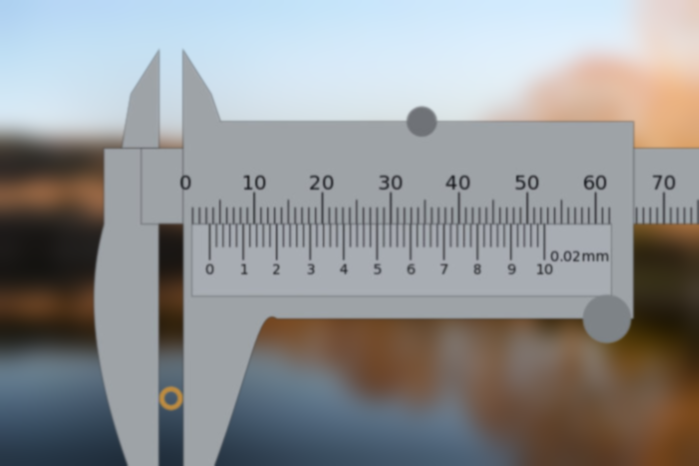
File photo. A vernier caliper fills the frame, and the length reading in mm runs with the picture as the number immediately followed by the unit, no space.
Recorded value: 3.5mm
